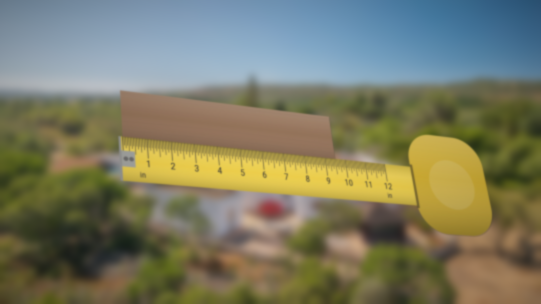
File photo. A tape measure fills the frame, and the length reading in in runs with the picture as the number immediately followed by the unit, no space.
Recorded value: 9.5in
